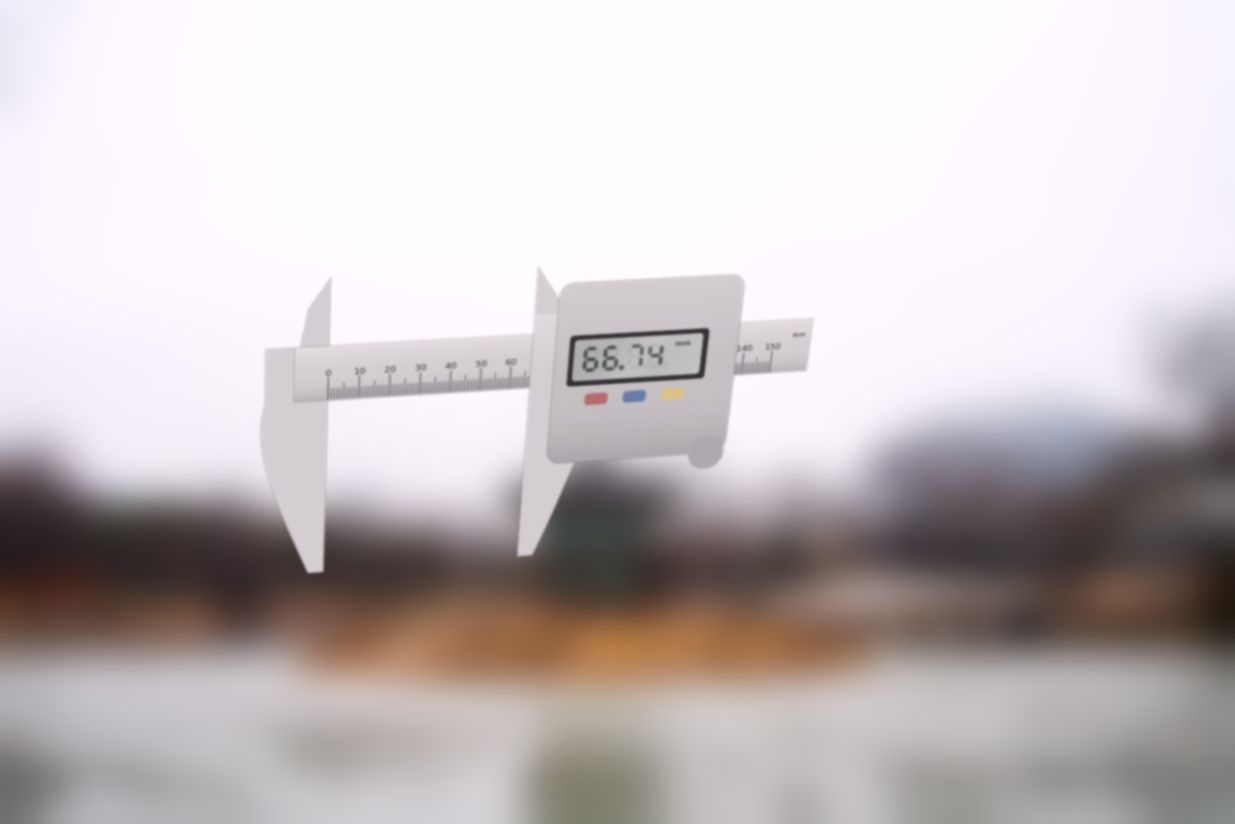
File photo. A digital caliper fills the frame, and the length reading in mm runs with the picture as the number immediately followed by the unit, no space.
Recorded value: 66.74mm
